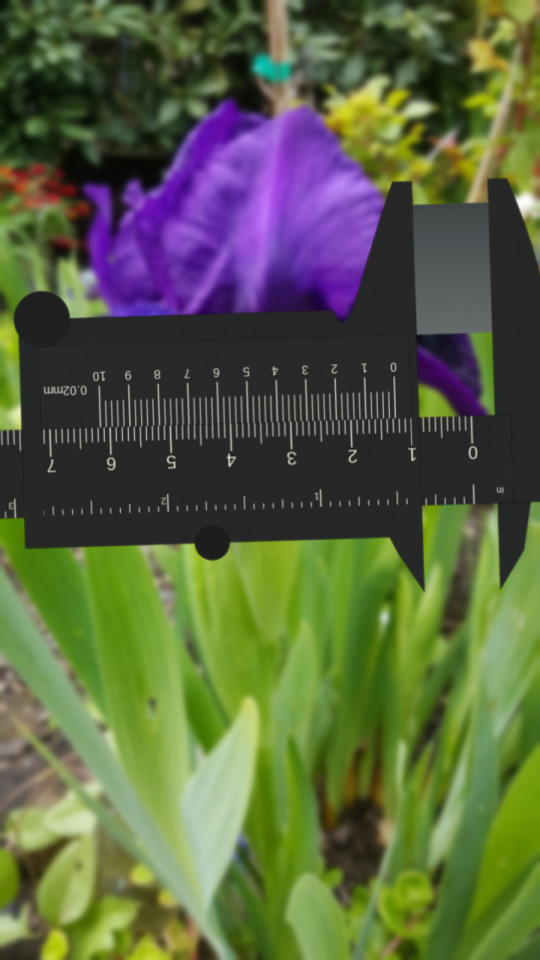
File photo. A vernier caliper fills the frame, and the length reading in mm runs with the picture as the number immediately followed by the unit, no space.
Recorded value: 12.6mm
